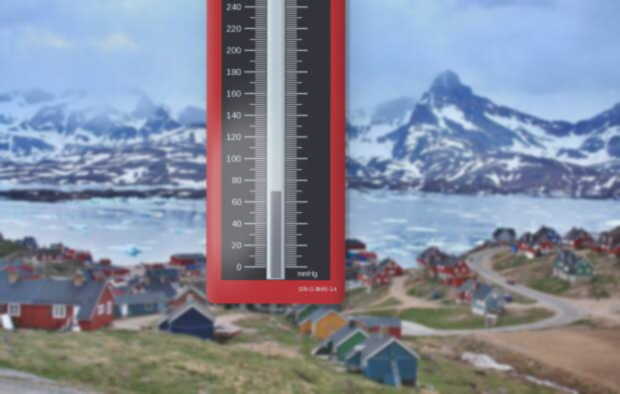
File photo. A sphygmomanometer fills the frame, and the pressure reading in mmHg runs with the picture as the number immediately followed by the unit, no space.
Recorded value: 70mmHg
